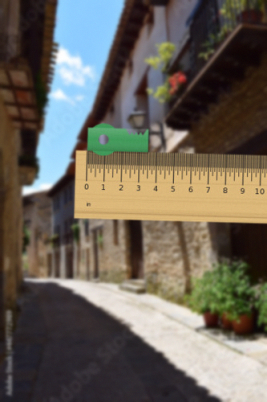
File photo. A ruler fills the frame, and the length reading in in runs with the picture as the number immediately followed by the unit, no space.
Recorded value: 3.5in
